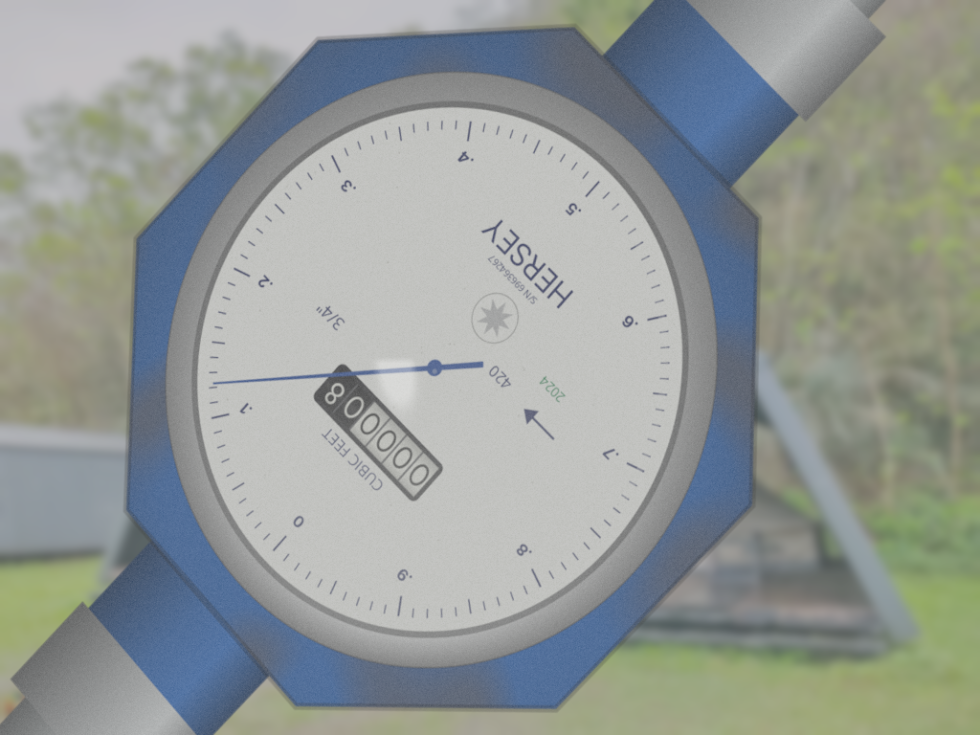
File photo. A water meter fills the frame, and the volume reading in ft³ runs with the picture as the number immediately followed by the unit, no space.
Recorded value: 8.12ft³
